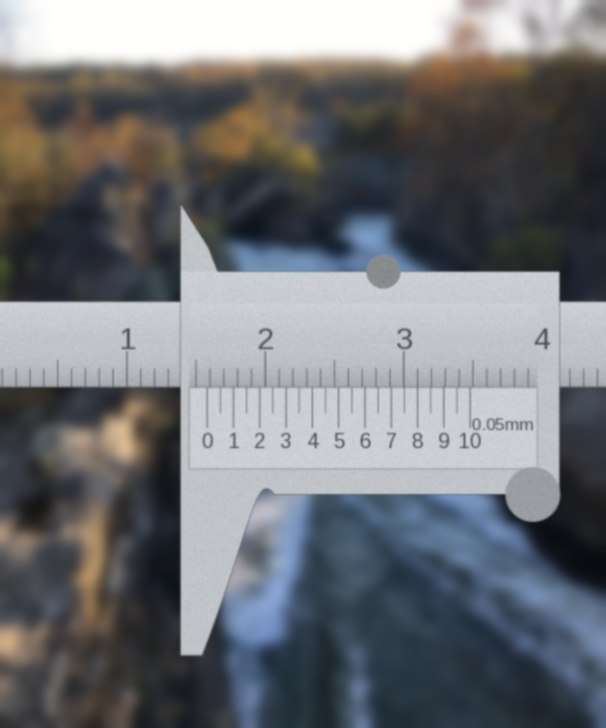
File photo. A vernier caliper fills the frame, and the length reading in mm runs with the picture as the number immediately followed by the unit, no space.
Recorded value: 15.8mm
